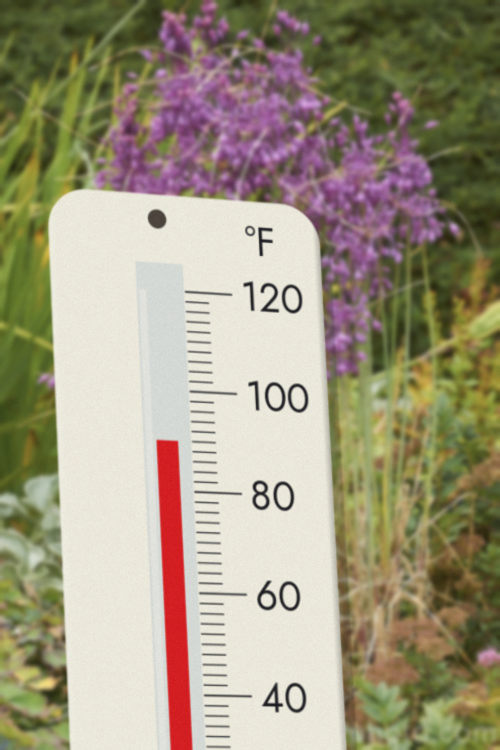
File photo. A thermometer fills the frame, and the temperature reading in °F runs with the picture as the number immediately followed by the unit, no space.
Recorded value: 90°F
